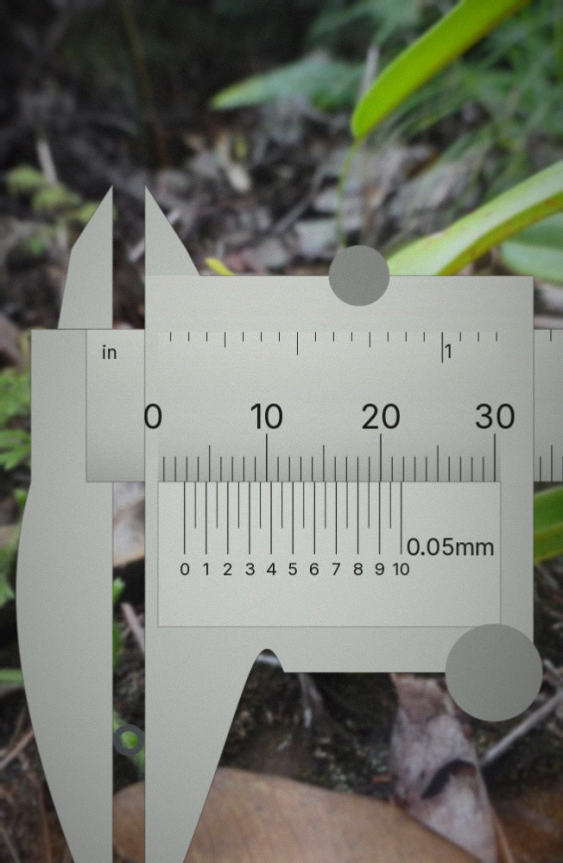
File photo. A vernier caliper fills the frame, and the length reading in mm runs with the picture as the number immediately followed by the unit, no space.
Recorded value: 2.8mm
